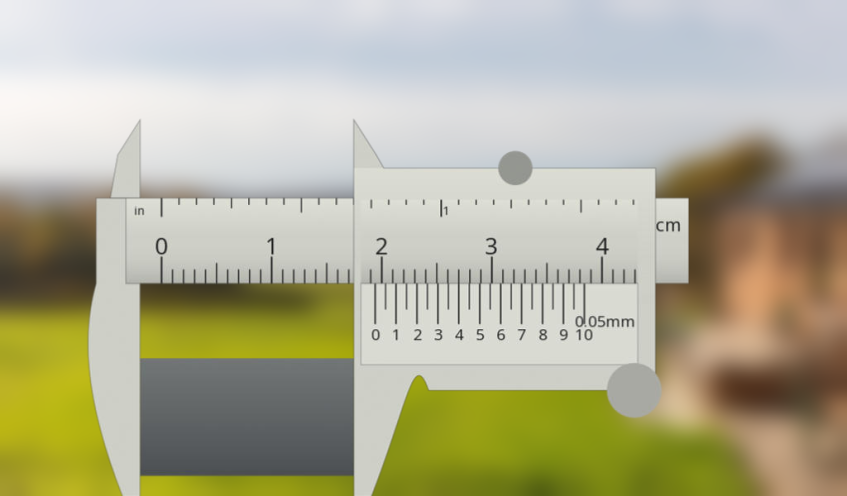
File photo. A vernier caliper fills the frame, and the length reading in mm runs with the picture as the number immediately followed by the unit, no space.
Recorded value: 19.4mm
